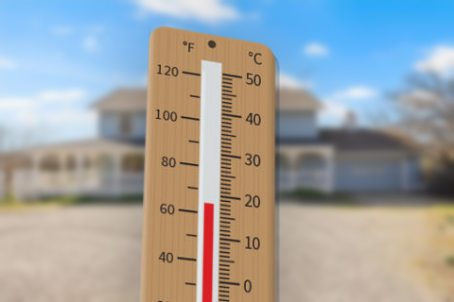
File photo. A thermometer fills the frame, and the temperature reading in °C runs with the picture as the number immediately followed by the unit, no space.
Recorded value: 18°C
